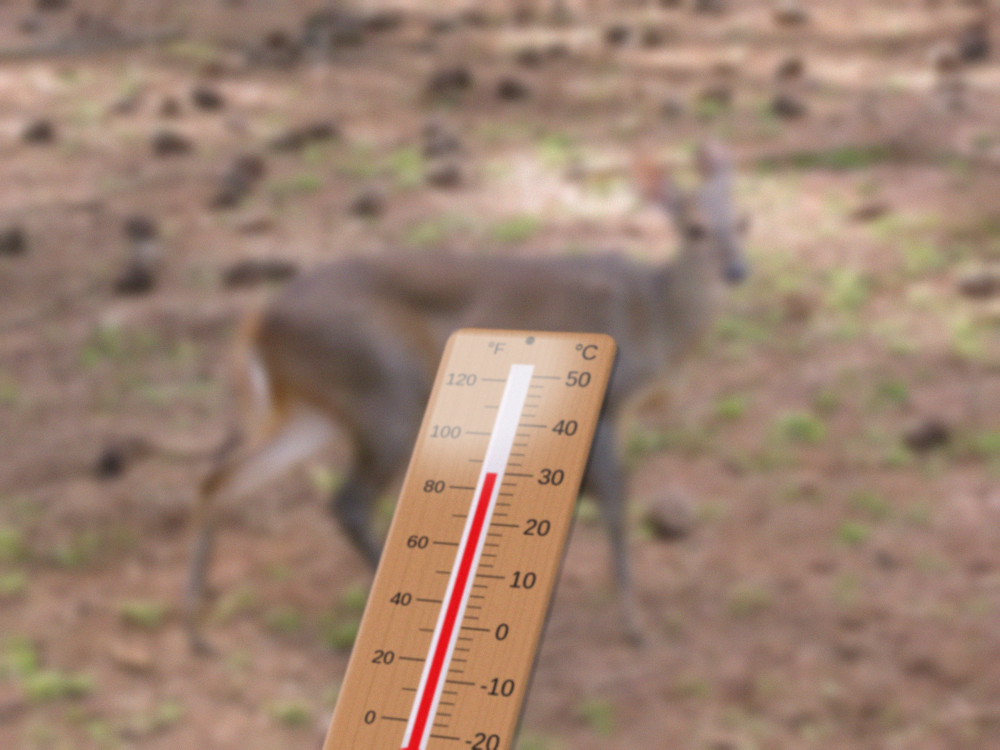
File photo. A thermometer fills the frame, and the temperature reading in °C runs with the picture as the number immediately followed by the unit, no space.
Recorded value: 30°C
